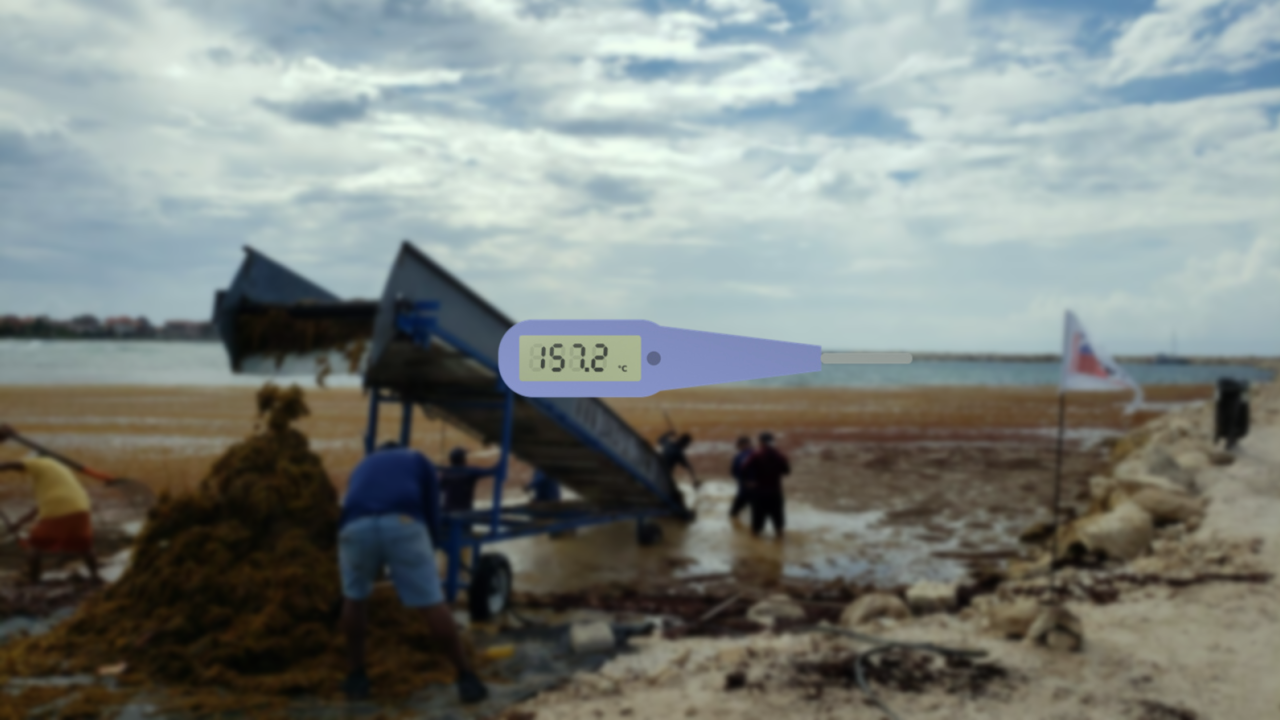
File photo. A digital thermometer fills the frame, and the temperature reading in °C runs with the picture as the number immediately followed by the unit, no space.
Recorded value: 157.2°C
